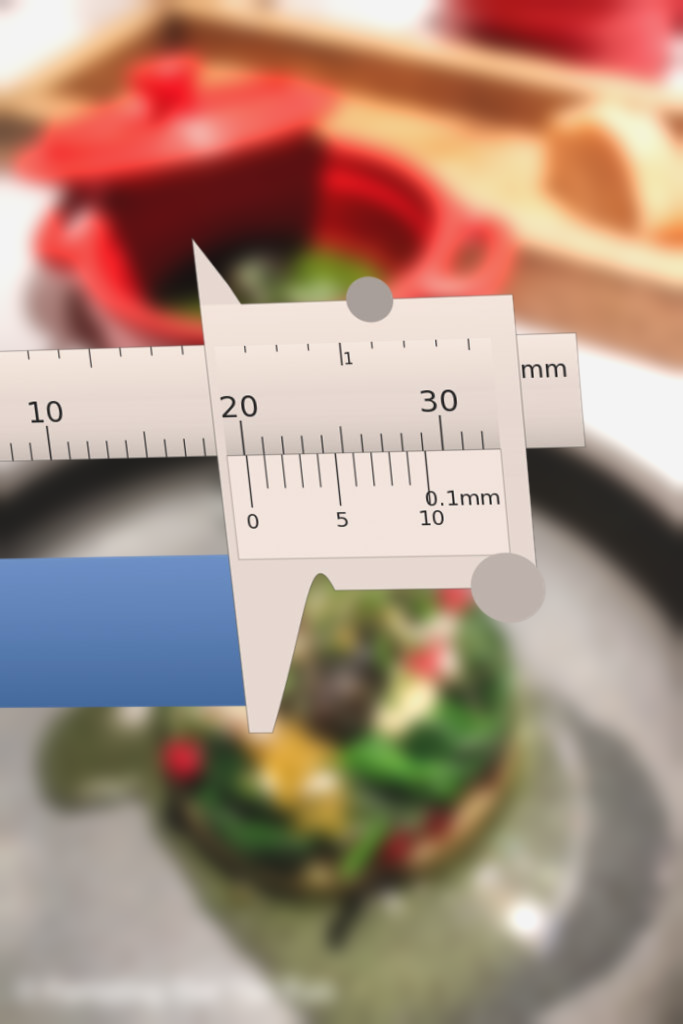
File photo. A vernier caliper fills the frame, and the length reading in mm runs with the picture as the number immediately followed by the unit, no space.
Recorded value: 20.1mm
